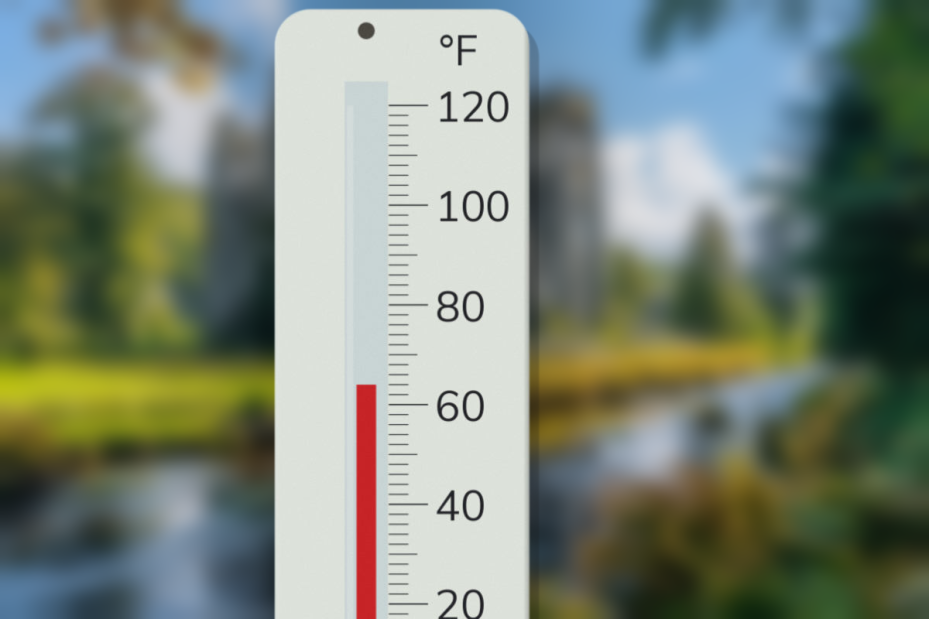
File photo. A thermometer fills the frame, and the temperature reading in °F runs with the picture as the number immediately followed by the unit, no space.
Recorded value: 64°F
